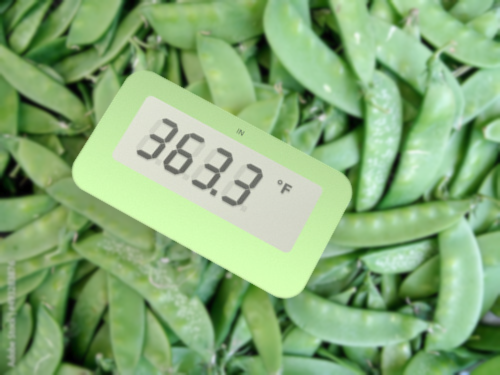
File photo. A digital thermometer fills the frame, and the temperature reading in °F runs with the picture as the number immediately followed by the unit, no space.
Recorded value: 363.3°F
